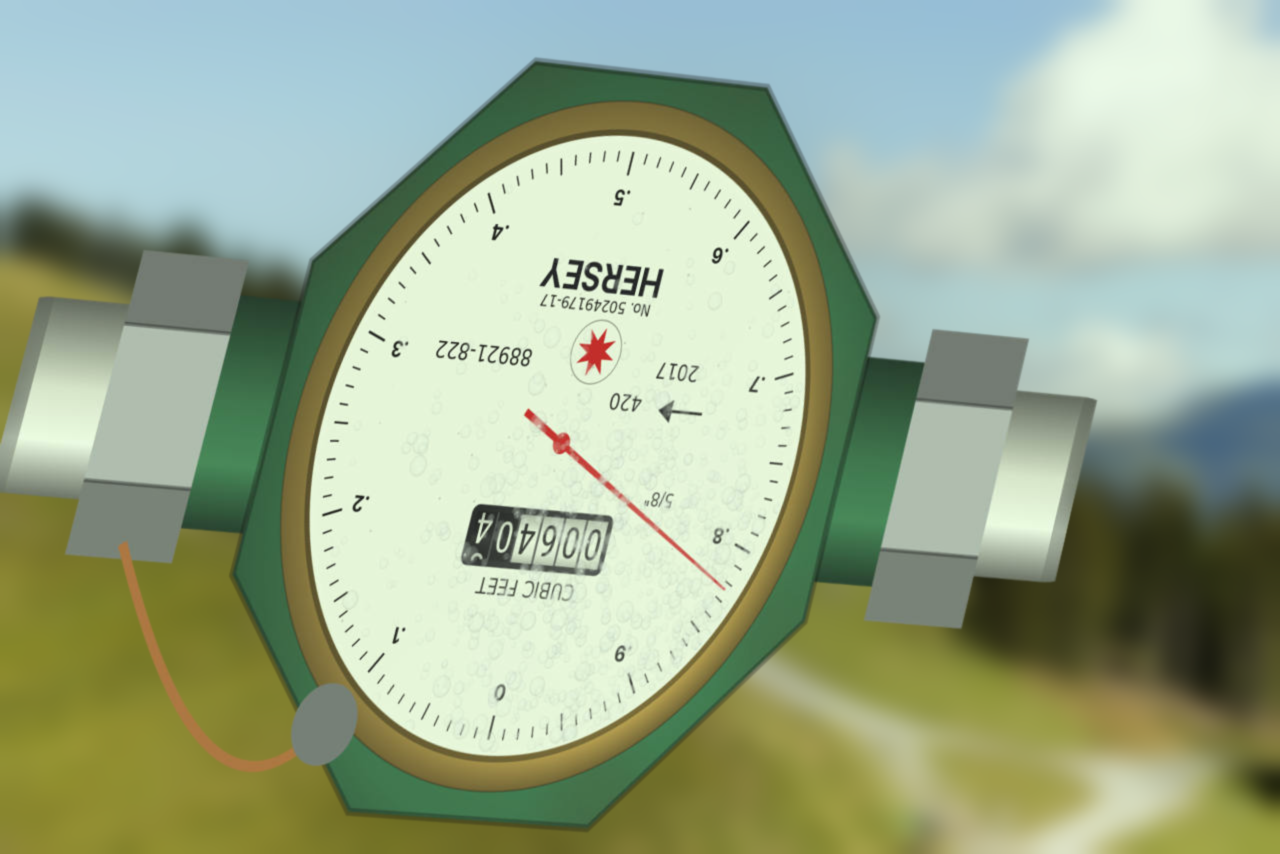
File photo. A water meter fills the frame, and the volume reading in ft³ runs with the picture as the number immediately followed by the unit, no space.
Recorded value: 6403.82ft³
